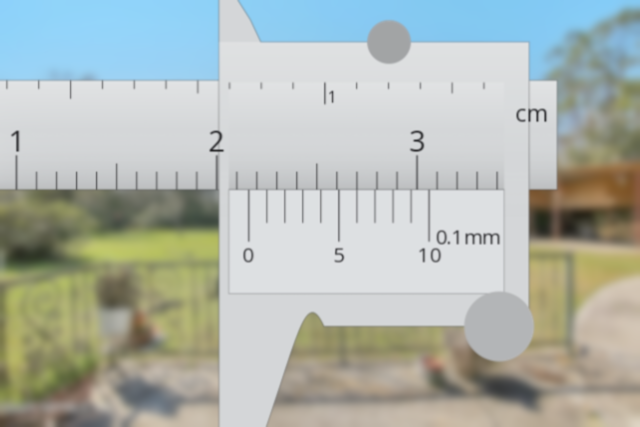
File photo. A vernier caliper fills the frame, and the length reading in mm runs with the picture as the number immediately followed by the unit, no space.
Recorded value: 21.6mm
